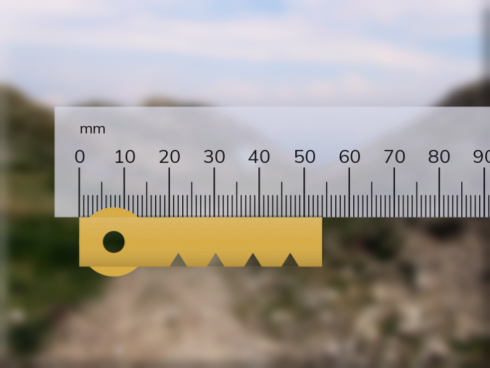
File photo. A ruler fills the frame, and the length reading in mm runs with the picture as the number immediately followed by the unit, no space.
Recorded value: 54mm
